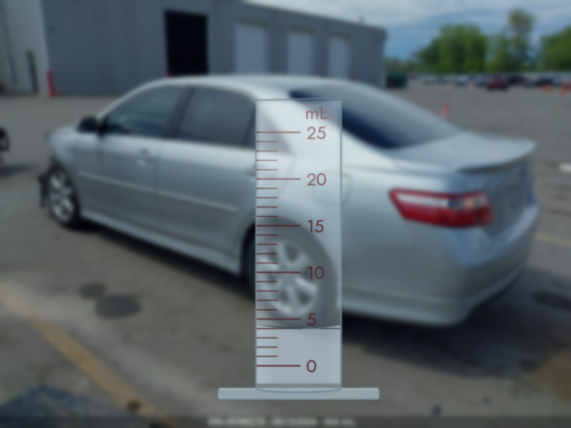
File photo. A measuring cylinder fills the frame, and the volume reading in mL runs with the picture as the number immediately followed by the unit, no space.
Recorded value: 4mL
